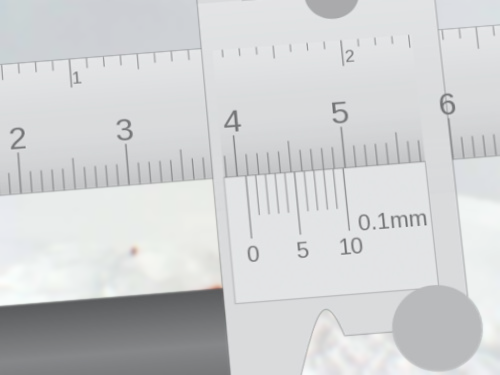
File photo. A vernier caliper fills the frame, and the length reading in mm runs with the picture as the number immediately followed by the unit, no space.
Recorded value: 40.8mm
